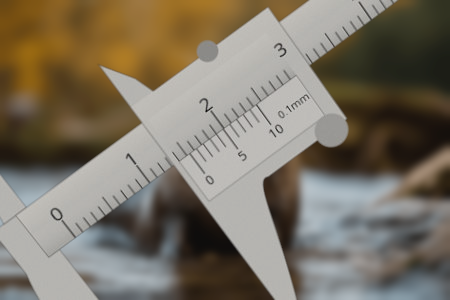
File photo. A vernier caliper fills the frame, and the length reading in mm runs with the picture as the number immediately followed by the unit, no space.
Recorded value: 15.4mm
